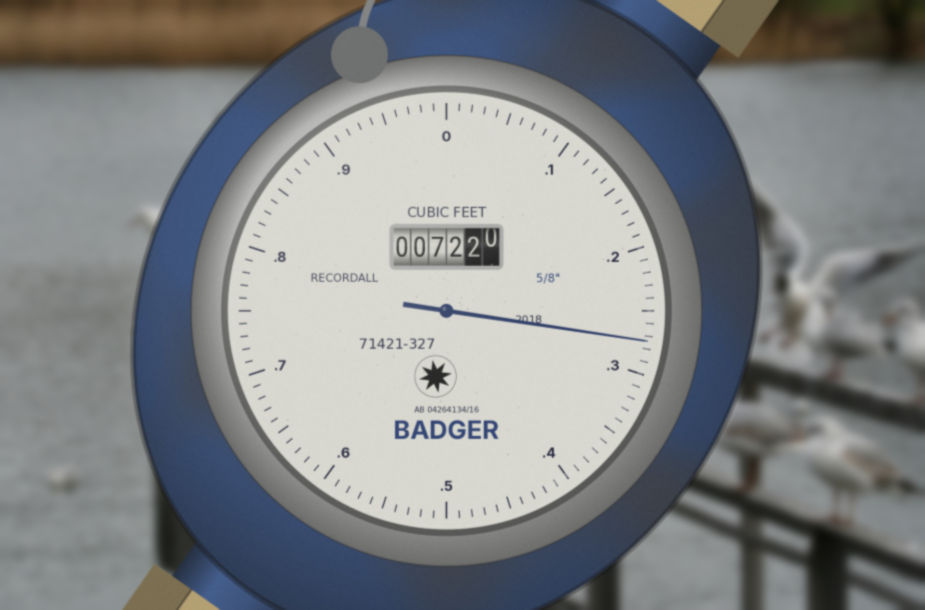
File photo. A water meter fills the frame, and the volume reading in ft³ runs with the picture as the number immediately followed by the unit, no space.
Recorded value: 7220.27ft³
